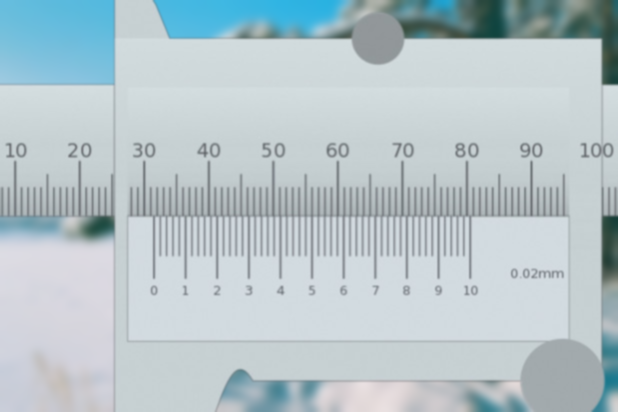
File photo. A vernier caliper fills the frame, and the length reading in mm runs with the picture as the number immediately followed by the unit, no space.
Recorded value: 31.5mm
